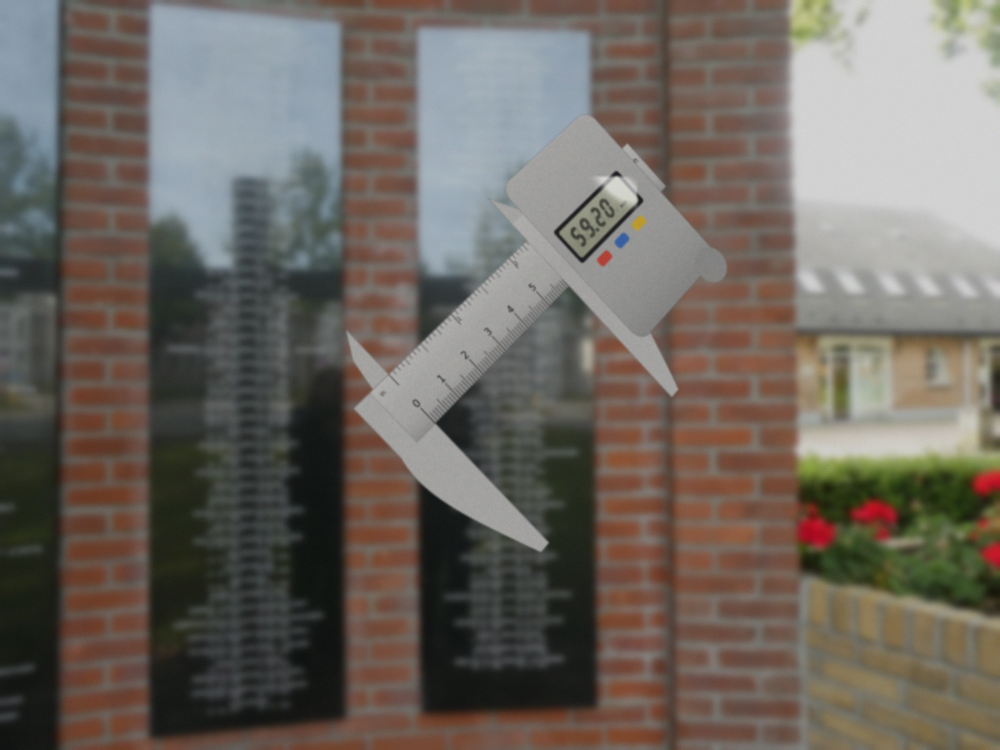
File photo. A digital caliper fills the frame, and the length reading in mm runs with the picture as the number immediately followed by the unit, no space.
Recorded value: 59.20mm
